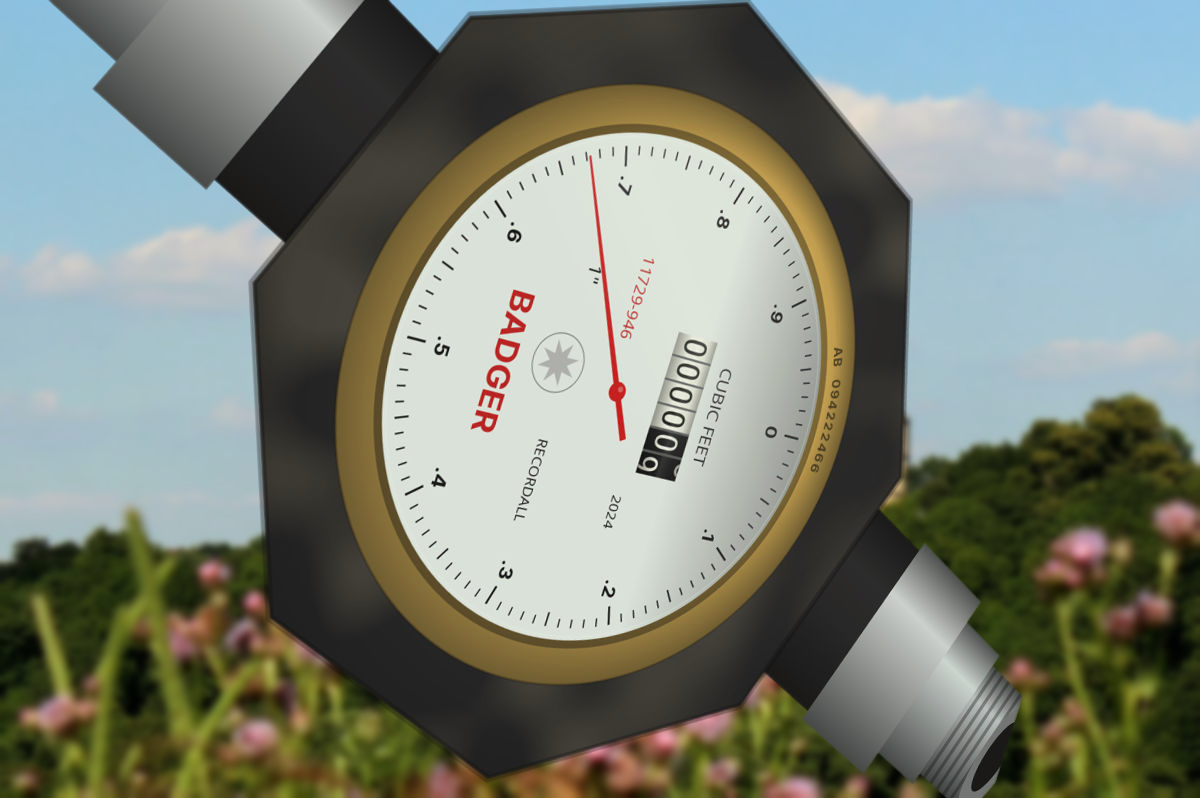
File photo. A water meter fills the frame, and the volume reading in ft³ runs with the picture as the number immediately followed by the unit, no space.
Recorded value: 8.67ft³
